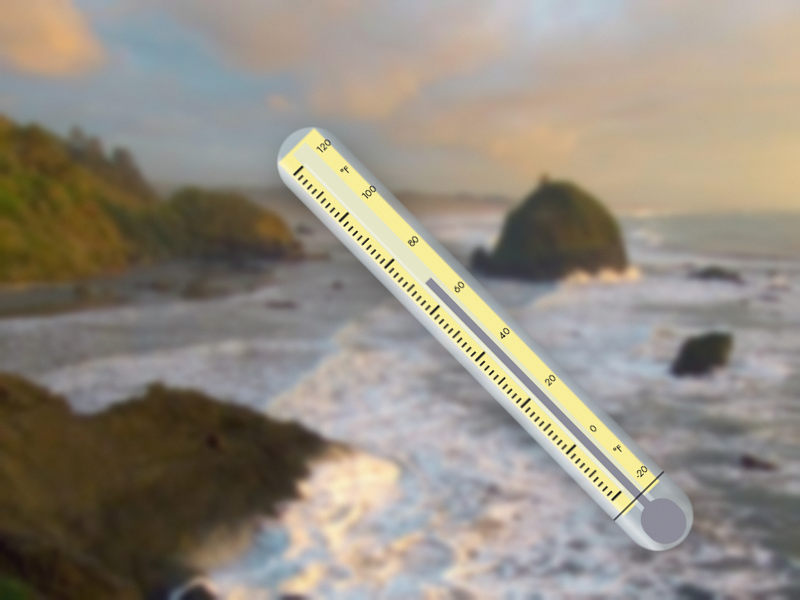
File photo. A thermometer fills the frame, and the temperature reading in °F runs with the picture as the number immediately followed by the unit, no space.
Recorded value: 68°F
